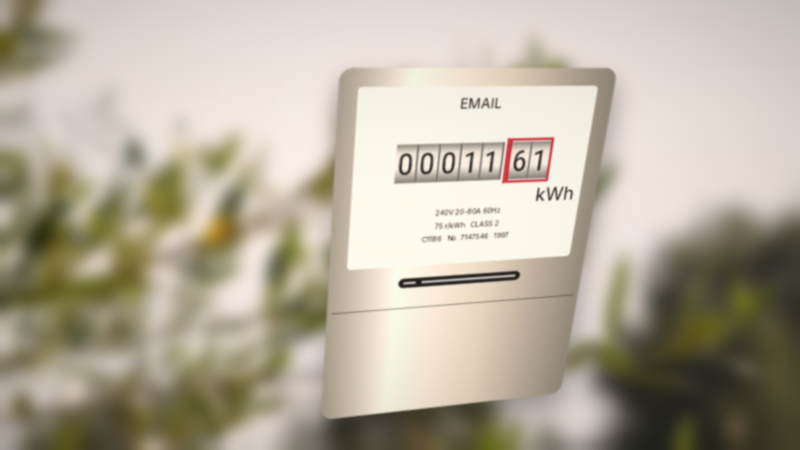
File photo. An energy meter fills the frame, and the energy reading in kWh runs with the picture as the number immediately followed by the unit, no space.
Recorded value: 11.61kWh
